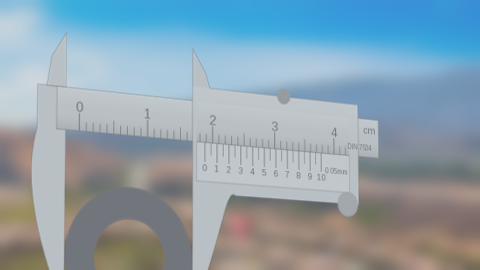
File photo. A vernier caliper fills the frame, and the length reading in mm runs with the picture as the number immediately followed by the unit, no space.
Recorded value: 18.8mm
